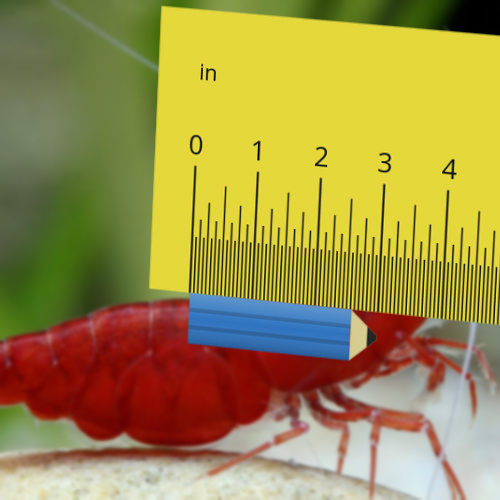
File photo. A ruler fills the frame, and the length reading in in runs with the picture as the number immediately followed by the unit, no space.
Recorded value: 3in
